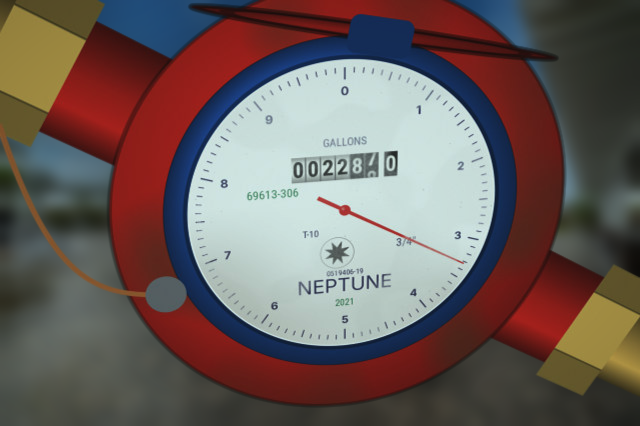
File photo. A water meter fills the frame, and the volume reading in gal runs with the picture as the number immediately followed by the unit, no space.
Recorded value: 22873.3gal
